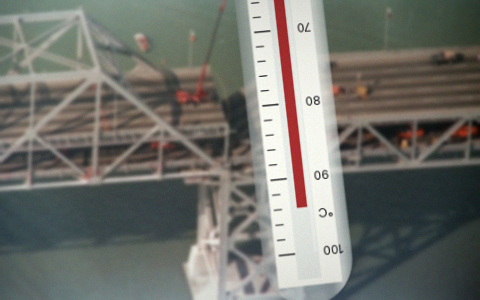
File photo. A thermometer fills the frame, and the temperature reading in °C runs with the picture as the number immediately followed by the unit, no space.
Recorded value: 94°C
